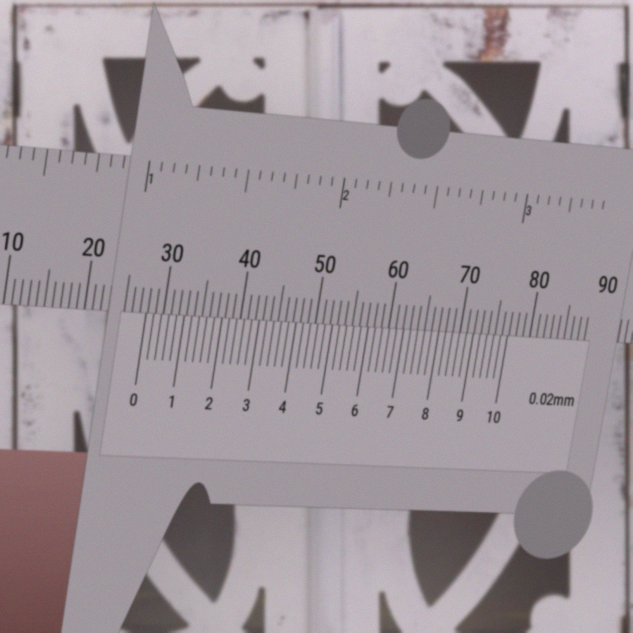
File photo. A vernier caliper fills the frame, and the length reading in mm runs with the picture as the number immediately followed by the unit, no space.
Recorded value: 27.8mm
